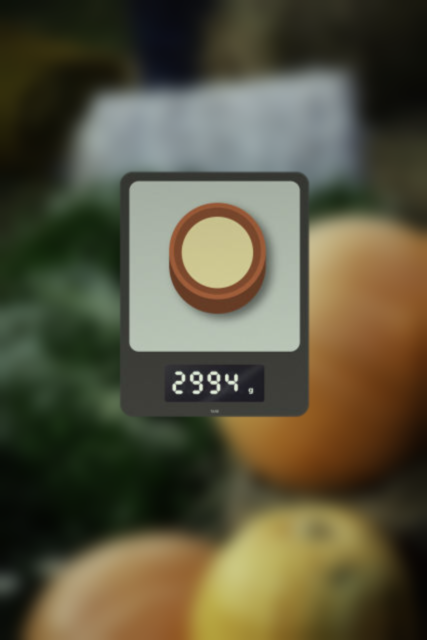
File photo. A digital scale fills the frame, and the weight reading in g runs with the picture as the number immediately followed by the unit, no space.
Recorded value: 2994g
